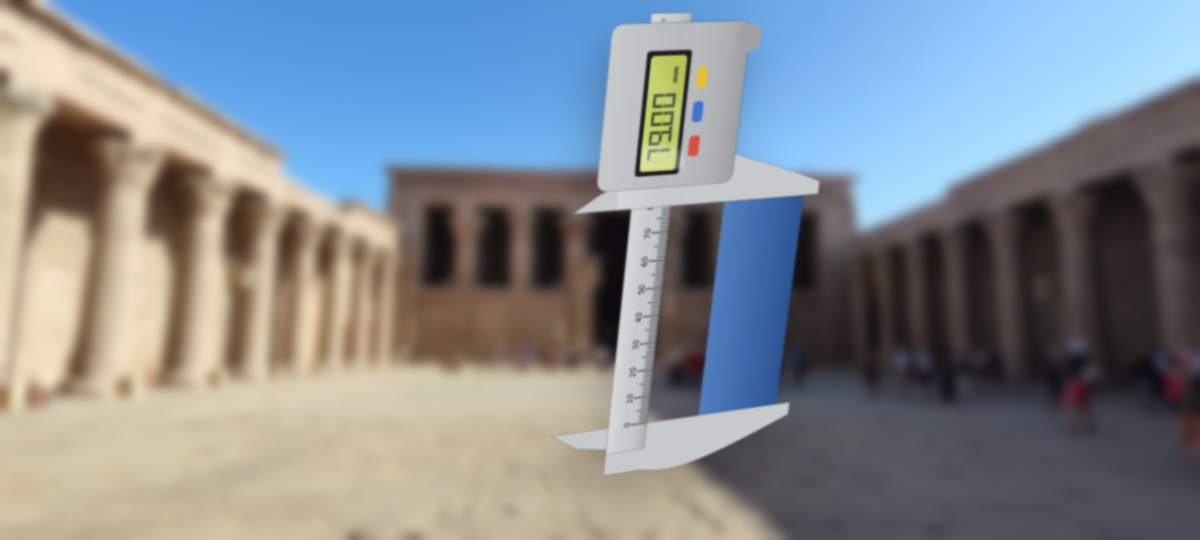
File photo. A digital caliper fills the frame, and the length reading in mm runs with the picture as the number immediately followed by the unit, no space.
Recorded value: 79.00mm
